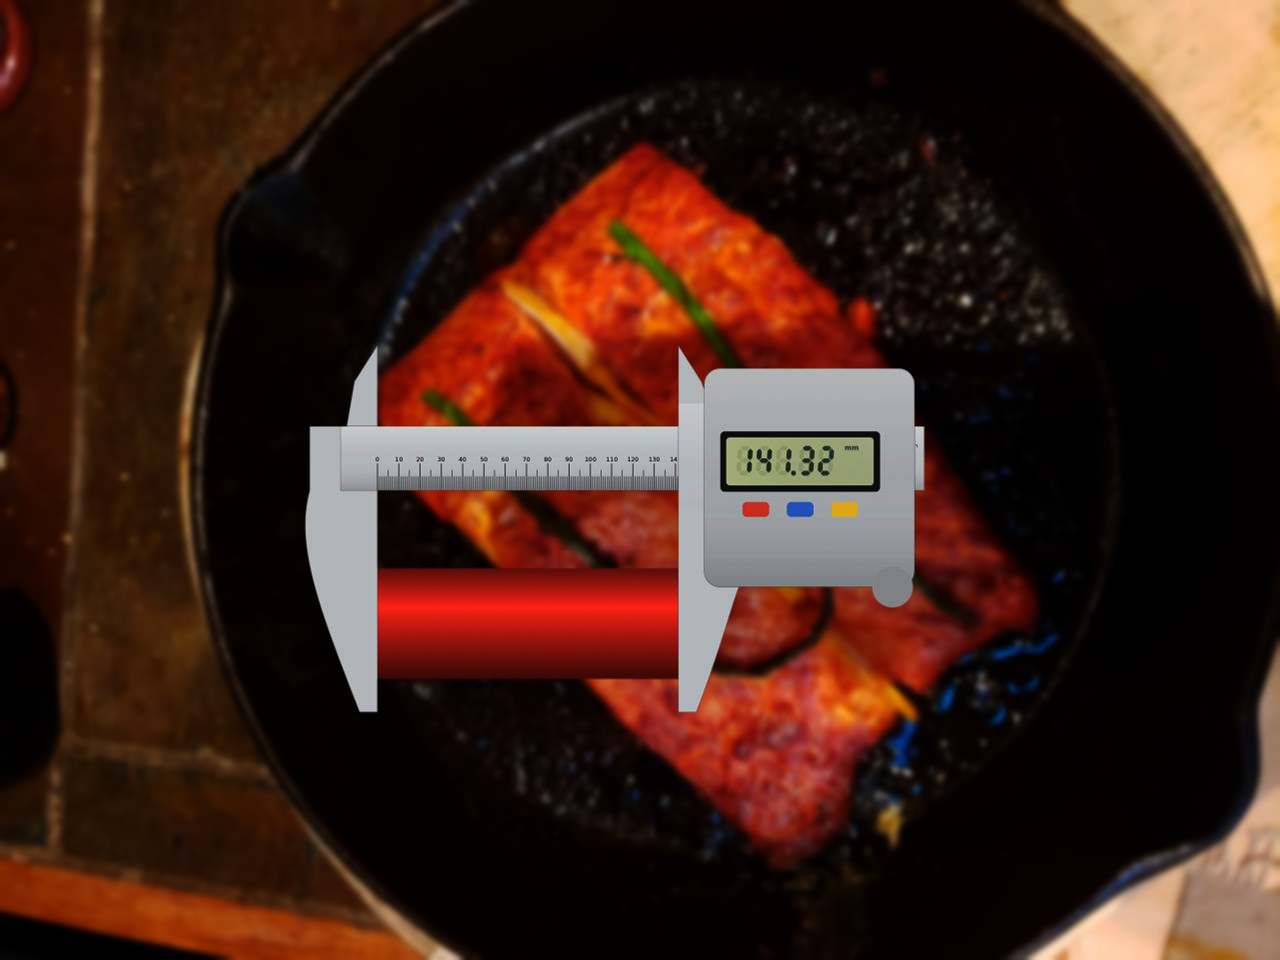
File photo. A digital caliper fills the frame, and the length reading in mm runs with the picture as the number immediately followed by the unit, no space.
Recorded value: 141.32mm
